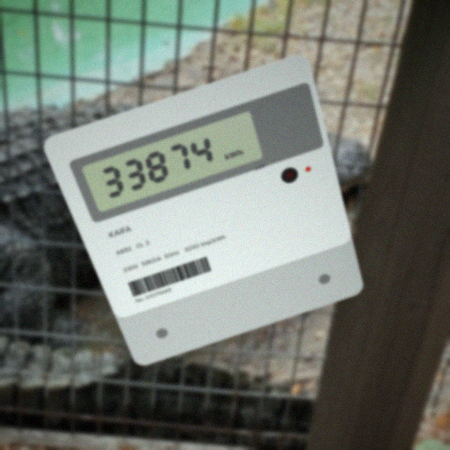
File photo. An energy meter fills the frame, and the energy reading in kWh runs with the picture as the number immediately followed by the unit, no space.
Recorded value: 33874kWh
